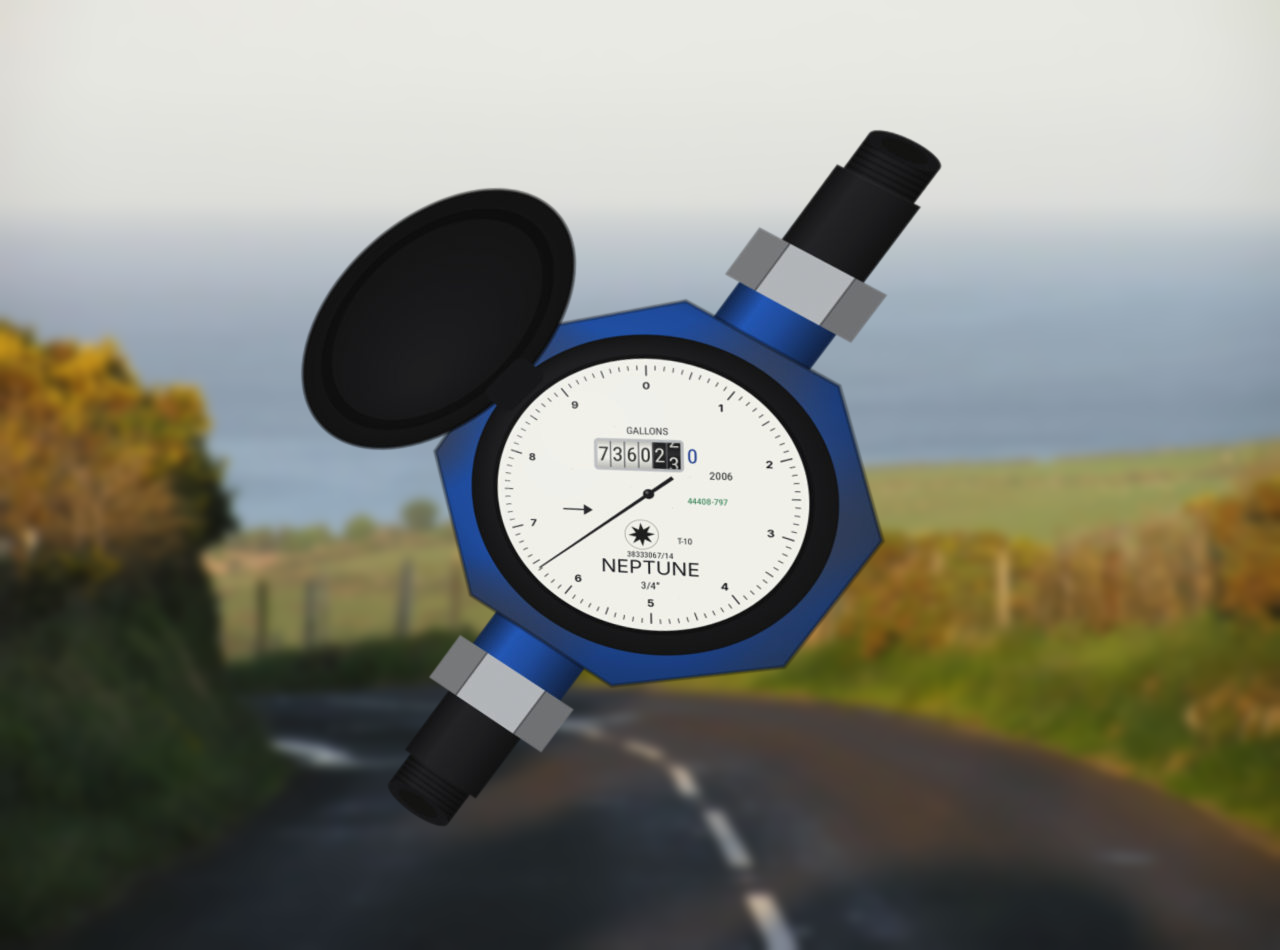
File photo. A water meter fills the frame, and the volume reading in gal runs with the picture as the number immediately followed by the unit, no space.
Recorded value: 7360226.4gal
